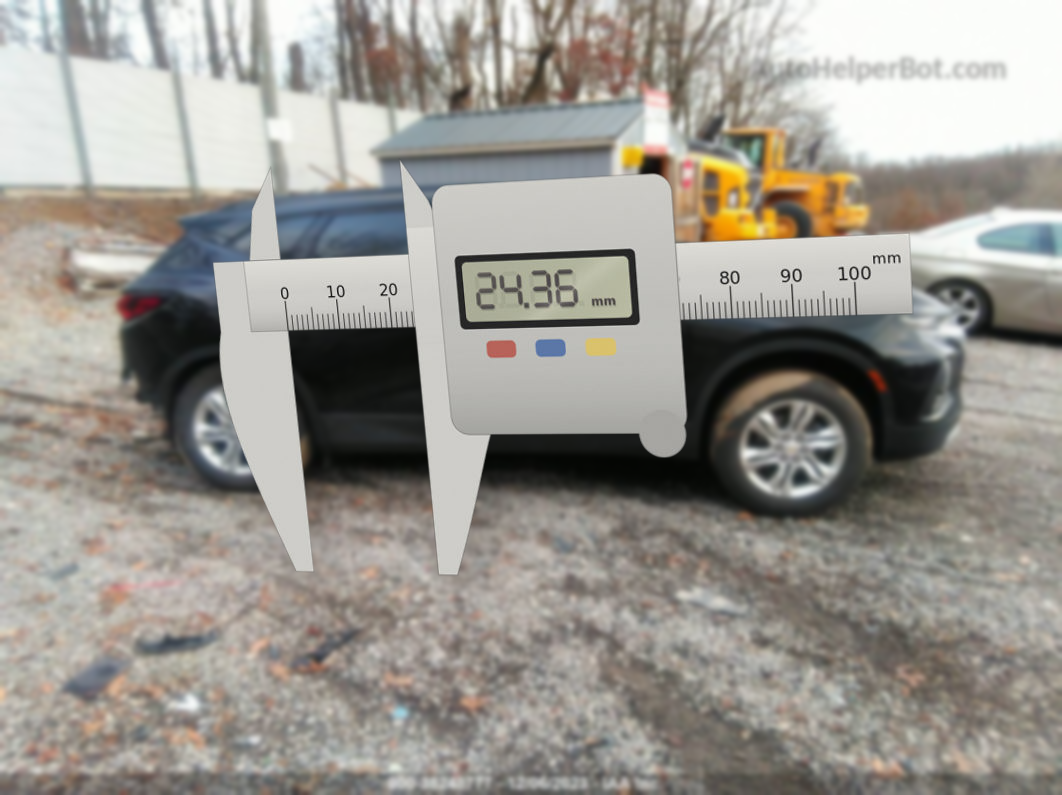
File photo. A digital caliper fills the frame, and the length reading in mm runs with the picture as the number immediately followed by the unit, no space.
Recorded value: 24.36mm
